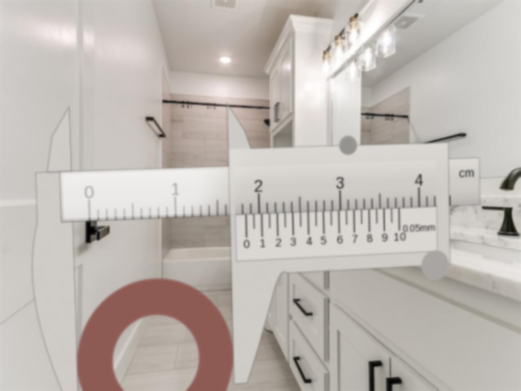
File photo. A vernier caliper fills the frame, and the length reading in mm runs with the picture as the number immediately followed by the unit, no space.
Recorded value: 18.4mm
